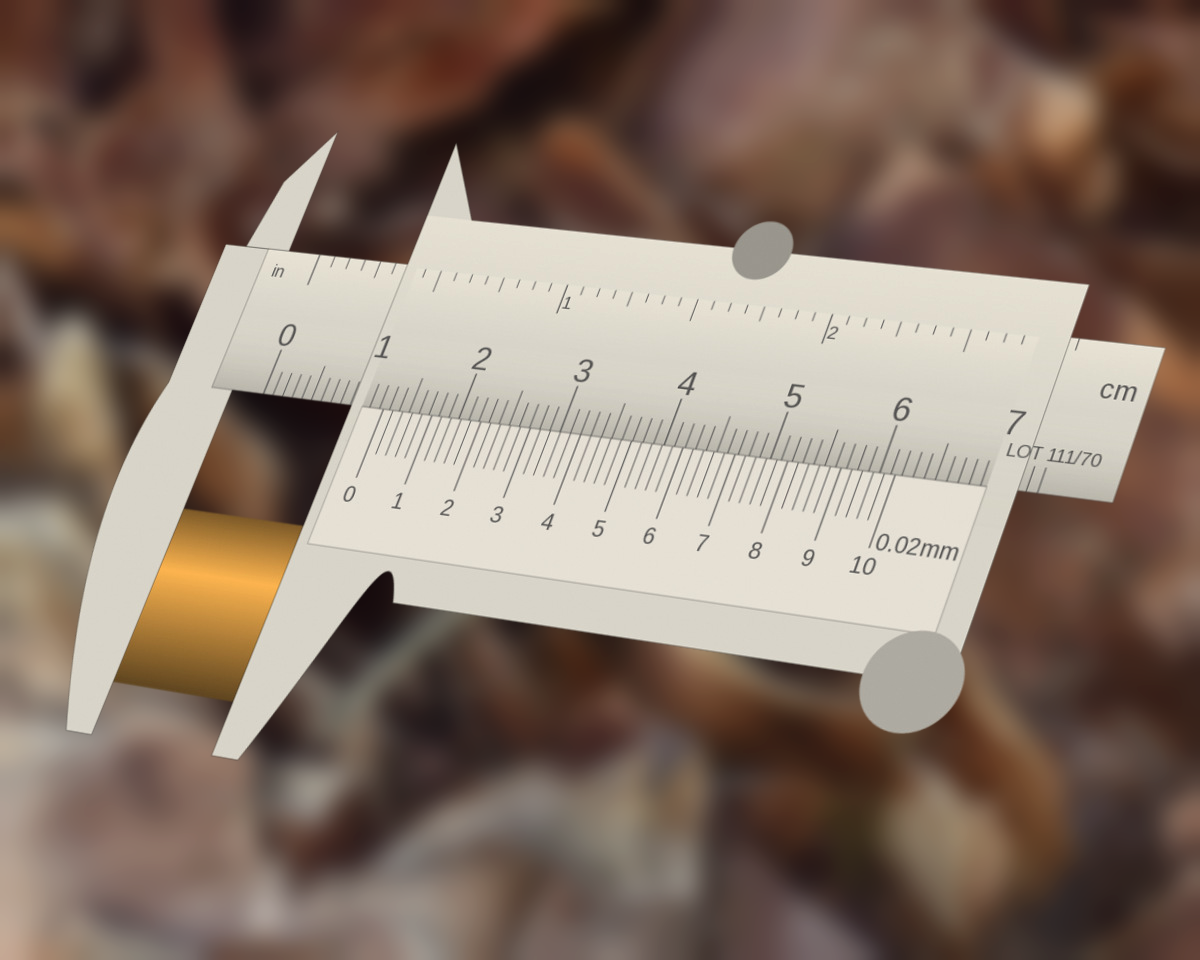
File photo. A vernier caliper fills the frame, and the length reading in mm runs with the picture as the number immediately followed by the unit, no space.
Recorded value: 12.4mm
